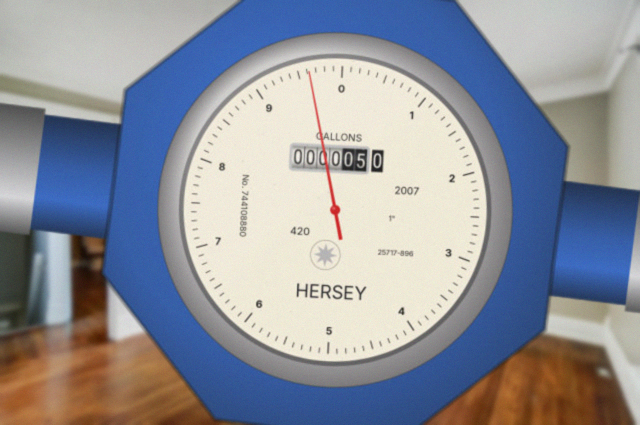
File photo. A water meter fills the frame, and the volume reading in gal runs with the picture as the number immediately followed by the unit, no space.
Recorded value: 49.6gal
